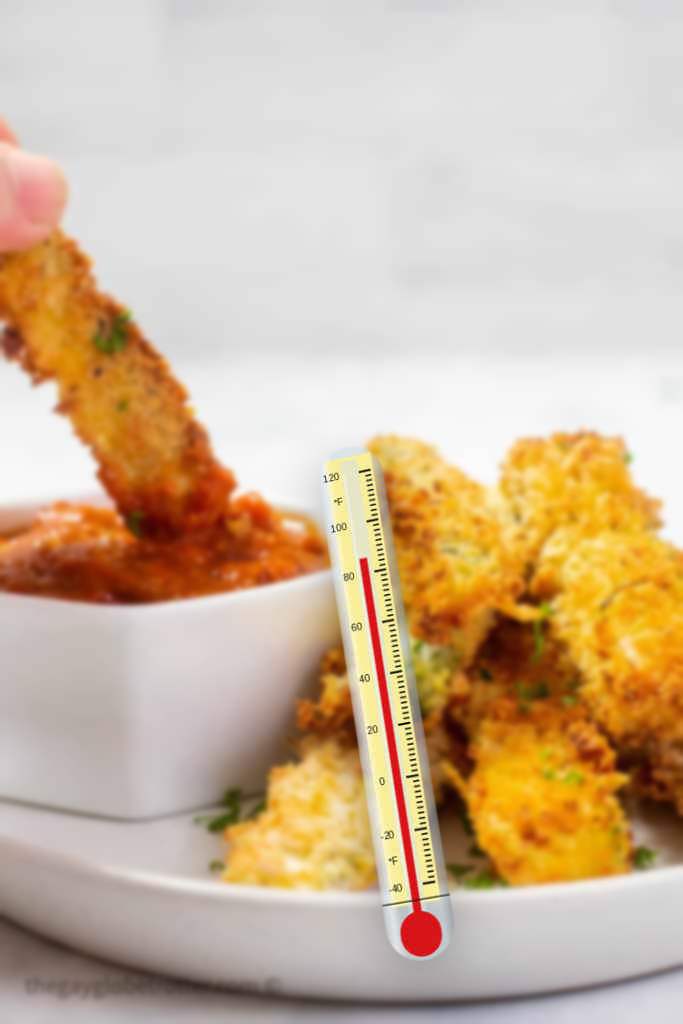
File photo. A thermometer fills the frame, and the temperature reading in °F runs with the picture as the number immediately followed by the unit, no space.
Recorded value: 86°F
